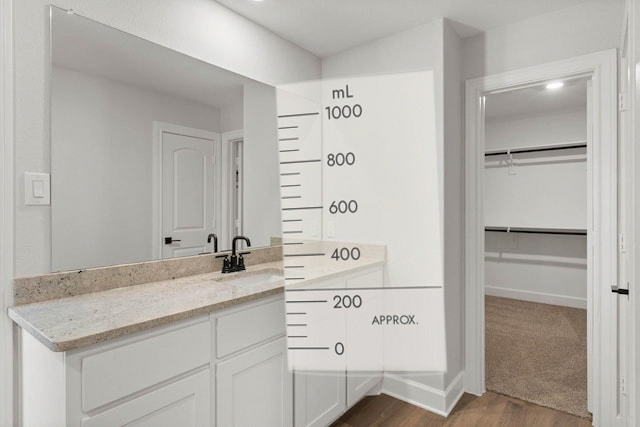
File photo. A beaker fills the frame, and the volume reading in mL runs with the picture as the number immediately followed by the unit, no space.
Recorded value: 250mL
